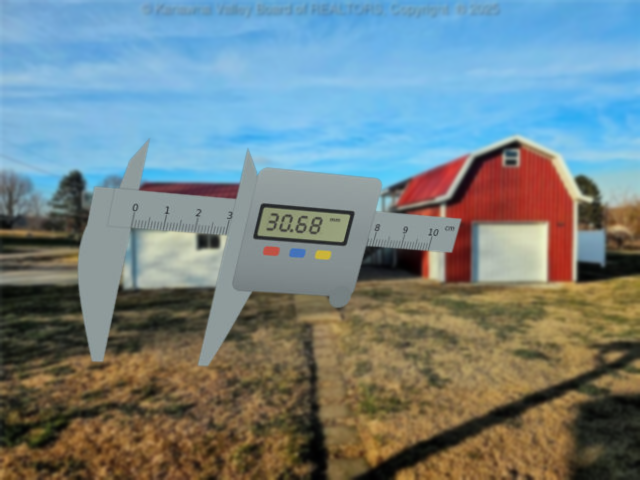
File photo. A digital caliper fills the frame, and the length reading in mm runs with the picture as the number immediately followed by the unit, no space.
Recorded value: 30.68mm
